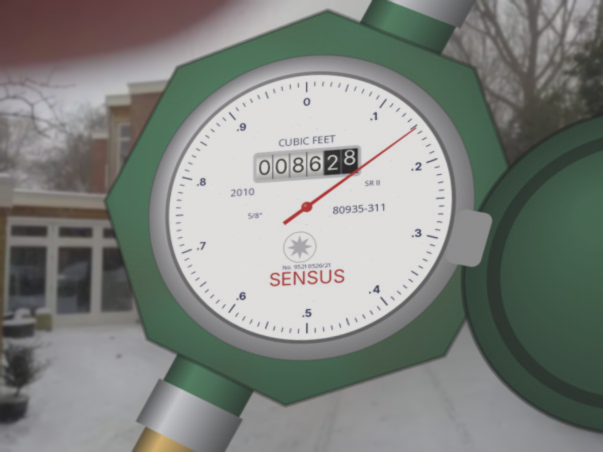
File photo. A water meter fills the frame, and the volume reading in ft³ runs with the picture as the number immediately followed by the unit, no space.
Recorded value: 8628.15ft³
